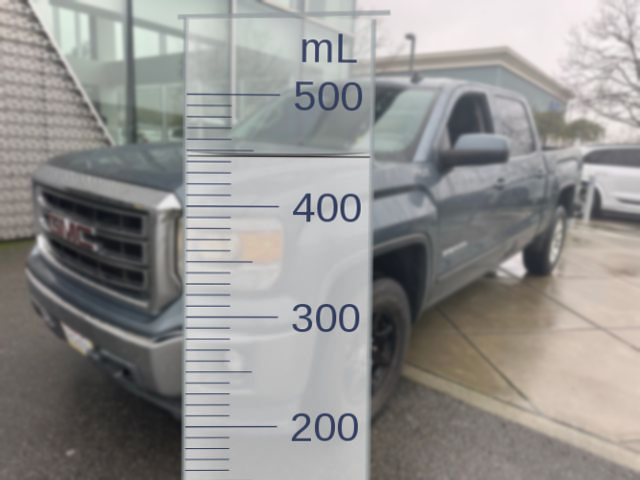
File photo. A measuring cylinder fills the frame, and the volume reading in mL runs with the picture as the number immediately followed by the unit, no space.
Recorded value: 445mL
